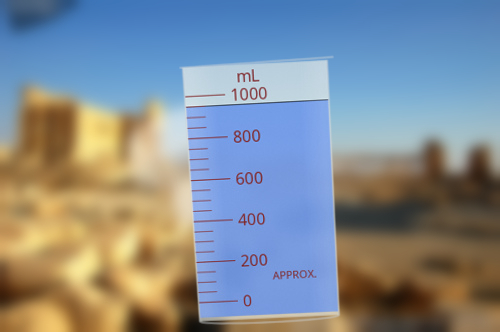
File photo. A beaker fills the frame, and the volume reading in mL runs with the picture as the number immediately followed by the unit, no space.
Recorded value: 950mL
